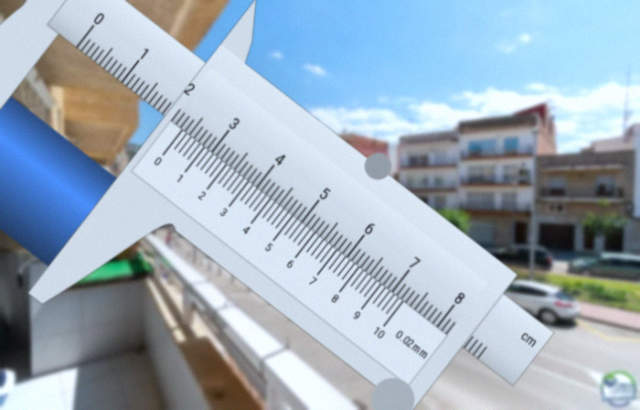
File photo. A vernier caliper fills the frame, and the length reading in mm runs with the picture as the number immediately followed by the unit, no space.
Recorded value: 23.5mm
